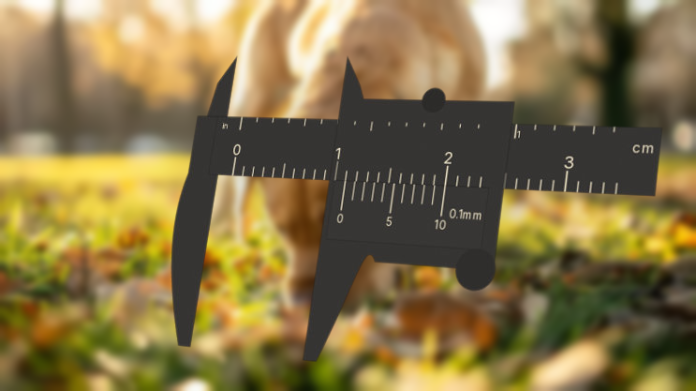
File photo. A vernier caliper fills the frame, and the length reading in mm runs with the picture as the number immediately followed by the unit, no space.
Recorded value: 11.0mm
